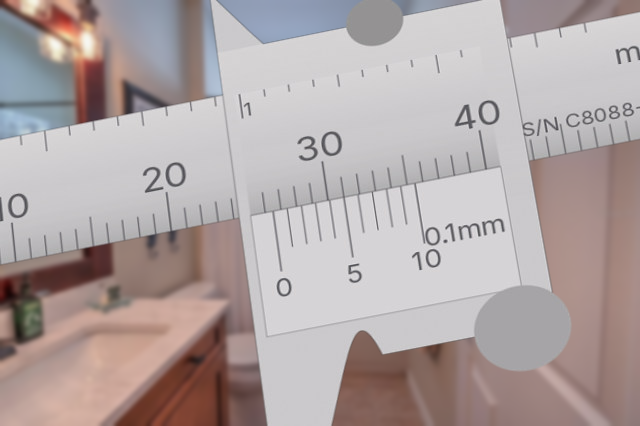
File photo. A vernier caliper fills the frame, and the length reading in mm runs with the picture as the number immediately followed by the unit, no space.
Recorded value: 26.5mm
